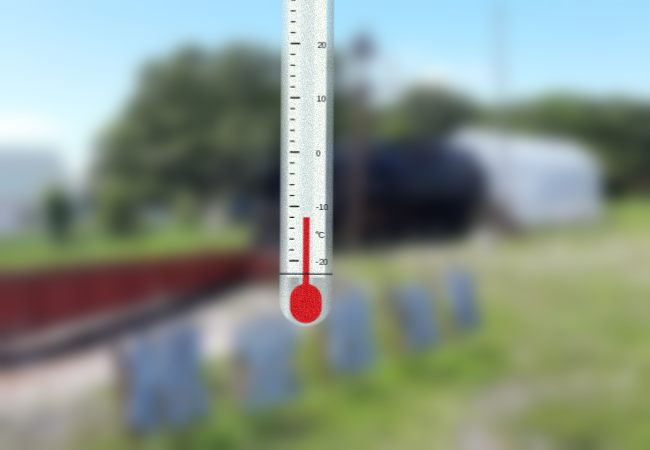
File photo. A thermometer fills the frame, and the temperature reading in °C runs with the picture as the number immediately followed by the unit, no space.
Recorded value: -12°C
